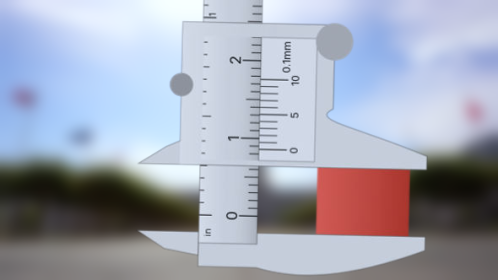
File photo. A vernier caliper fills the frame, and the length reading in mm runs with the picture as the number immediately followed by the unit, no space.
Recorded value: 8.6mm
